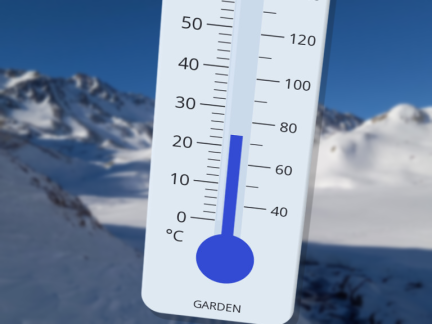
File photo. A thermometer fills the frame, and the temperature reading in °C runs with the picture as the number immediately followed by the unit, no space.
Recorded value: 23°C
